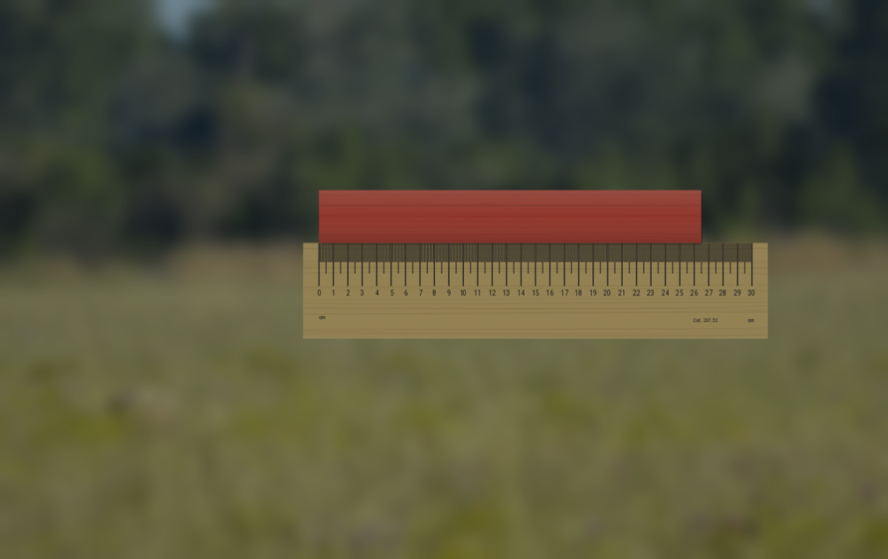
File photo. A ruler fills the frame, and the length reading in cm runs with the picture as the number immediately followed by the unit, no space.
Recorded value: 26.5cm
